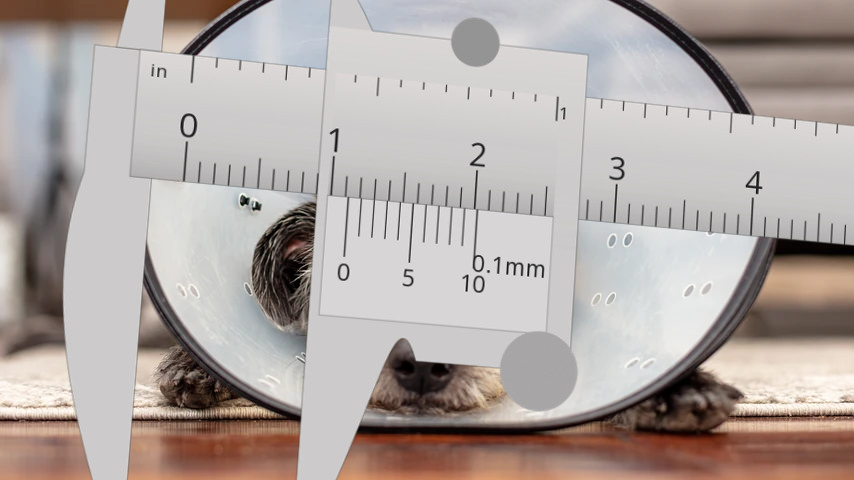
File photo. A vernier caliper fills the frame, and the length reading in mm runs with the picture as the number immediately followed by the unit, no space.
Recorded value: 11.2mm
